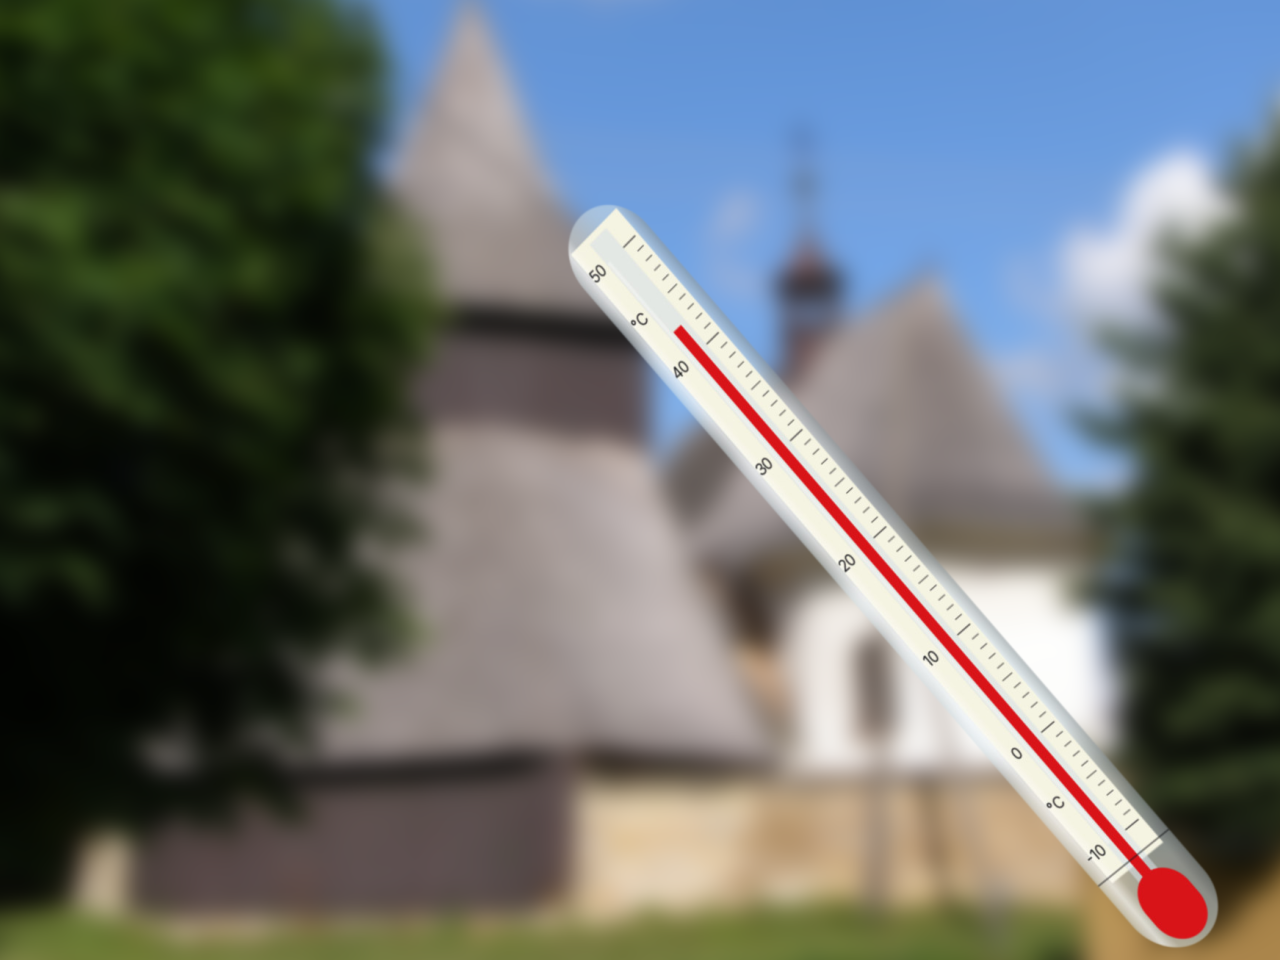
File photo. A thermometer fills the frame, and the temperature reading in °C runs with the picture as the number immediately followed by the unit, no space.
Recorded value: 42.5°C
